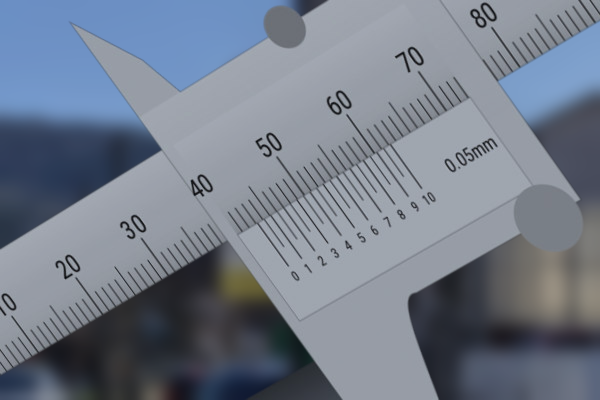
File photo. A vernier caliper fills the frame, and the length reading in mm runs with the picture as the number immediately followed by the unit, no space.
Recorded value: 43.2mm
